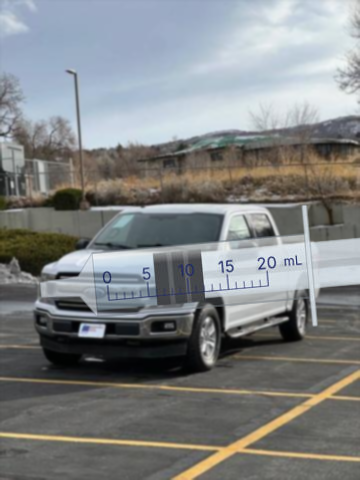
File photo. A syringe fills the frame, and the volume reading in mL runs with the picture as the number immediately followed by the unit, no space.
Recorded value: 6mL
